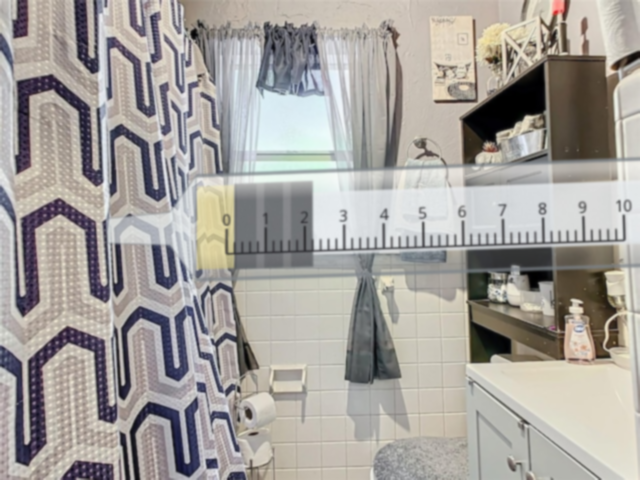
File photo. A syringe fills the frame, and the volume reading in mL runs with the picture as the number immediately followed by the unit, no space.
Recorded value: 0.2mL
